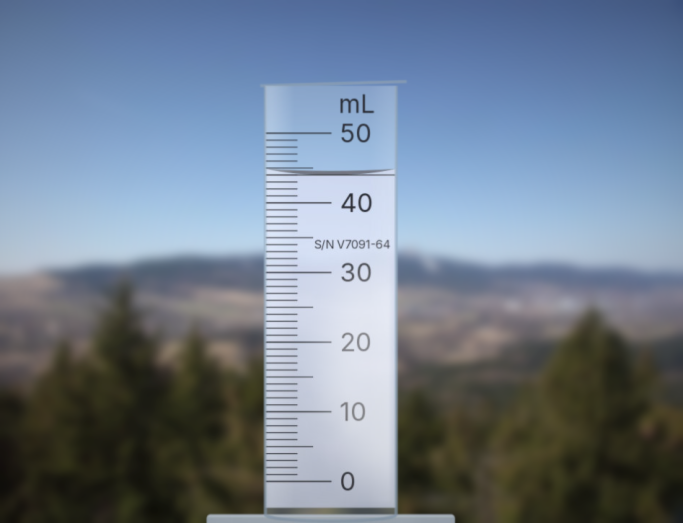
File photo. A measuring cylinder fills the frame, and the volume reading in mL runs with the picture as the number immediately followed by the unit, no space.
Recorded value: 44mL
